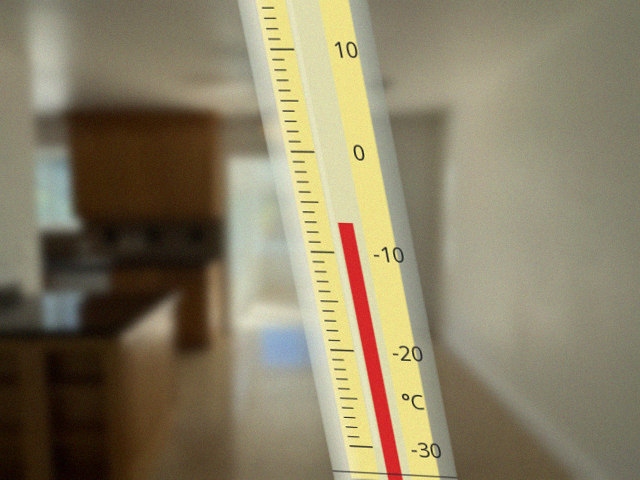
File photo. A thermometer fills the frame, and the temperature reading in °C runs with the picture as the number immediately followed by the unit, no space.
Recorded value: -7°C
